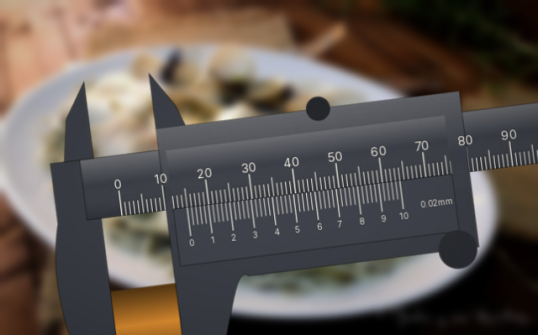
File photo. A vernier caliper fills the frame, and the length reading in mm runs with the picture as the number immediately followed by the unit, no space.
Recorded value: 15.0mm
